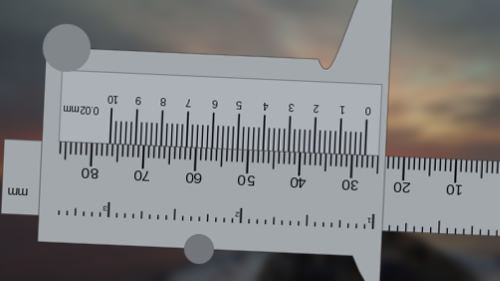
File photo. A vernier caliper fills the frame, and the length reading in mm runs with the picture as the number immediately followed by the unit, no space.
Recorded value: 27.5mm
